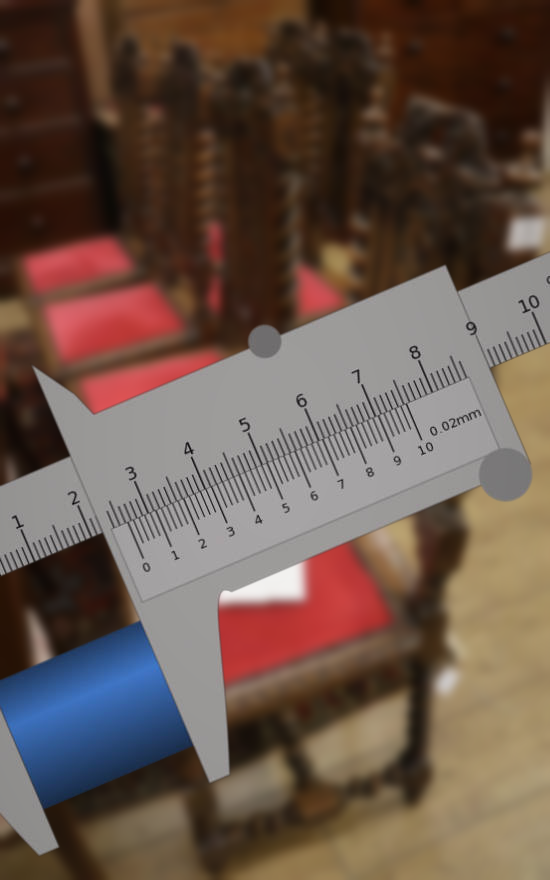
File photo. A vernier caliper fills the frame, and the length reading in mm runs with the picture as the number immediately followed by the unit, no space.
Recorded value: 26.4mm
